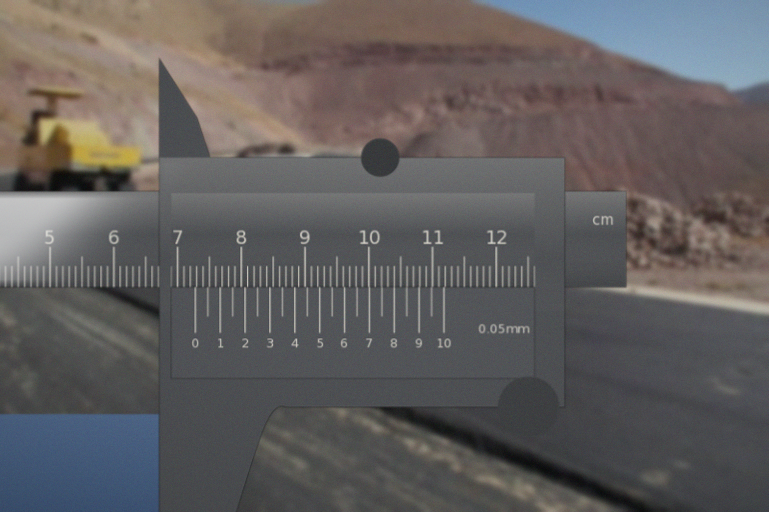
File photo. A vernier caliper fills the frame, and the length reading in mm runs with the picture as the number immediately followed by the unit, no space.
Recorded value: 72.8mm
